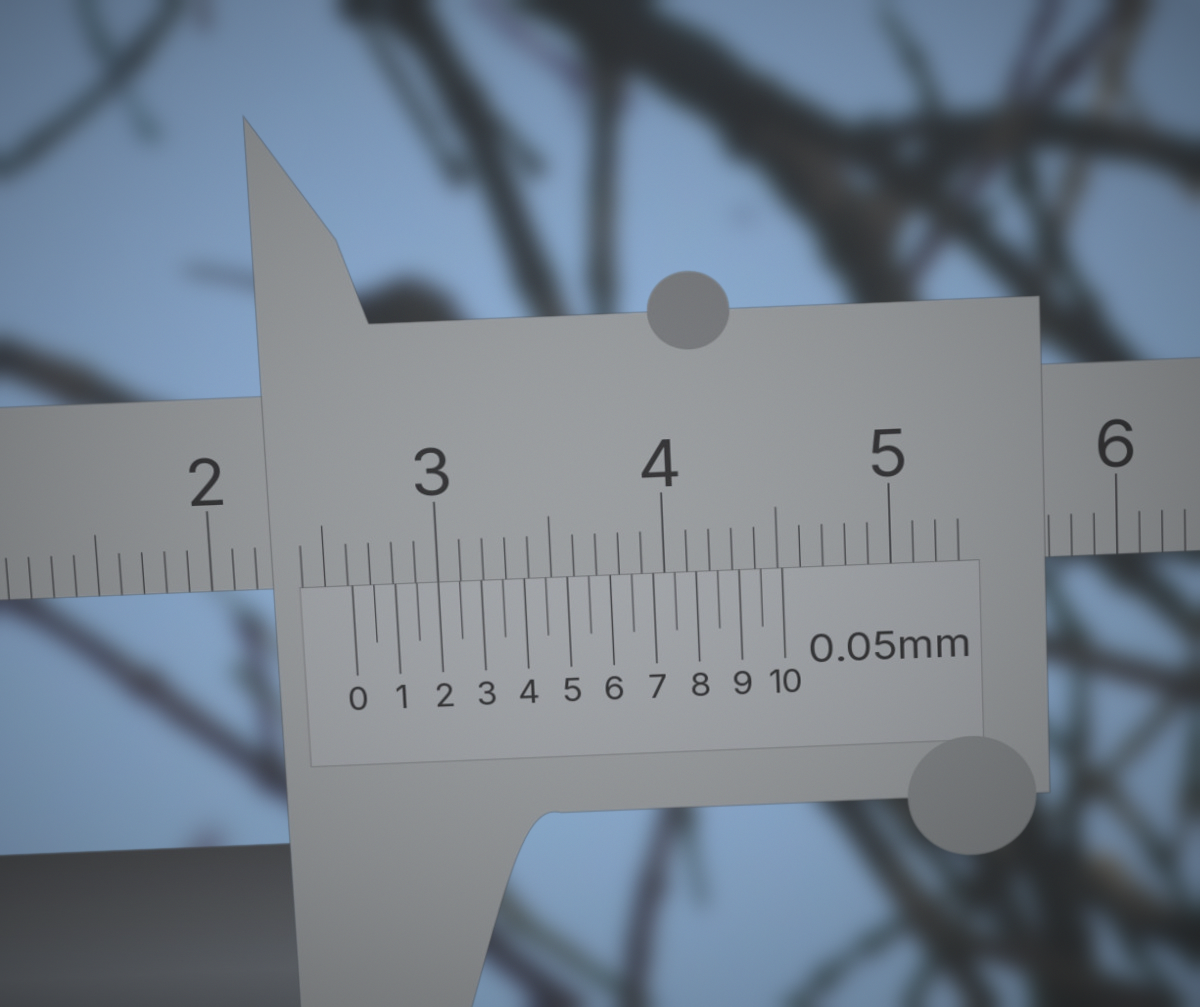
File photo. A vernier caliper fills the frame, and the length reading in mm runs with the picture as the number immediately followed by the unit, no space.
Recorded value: 26.2mm
